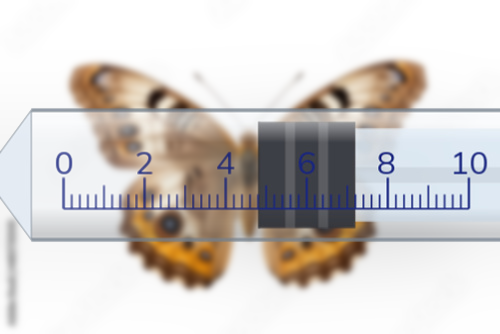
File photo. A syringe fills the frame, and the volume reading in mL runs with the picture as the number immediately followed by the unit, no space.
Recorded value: 4.8mL
